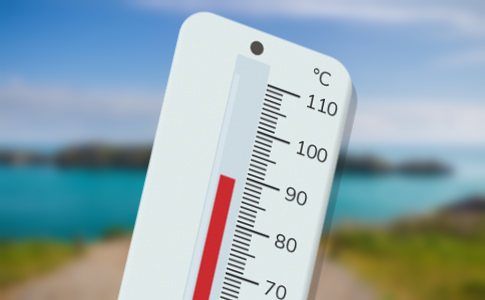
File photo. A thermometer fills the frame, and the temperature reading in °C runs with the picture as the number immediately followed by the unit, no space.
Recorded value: 89°C
